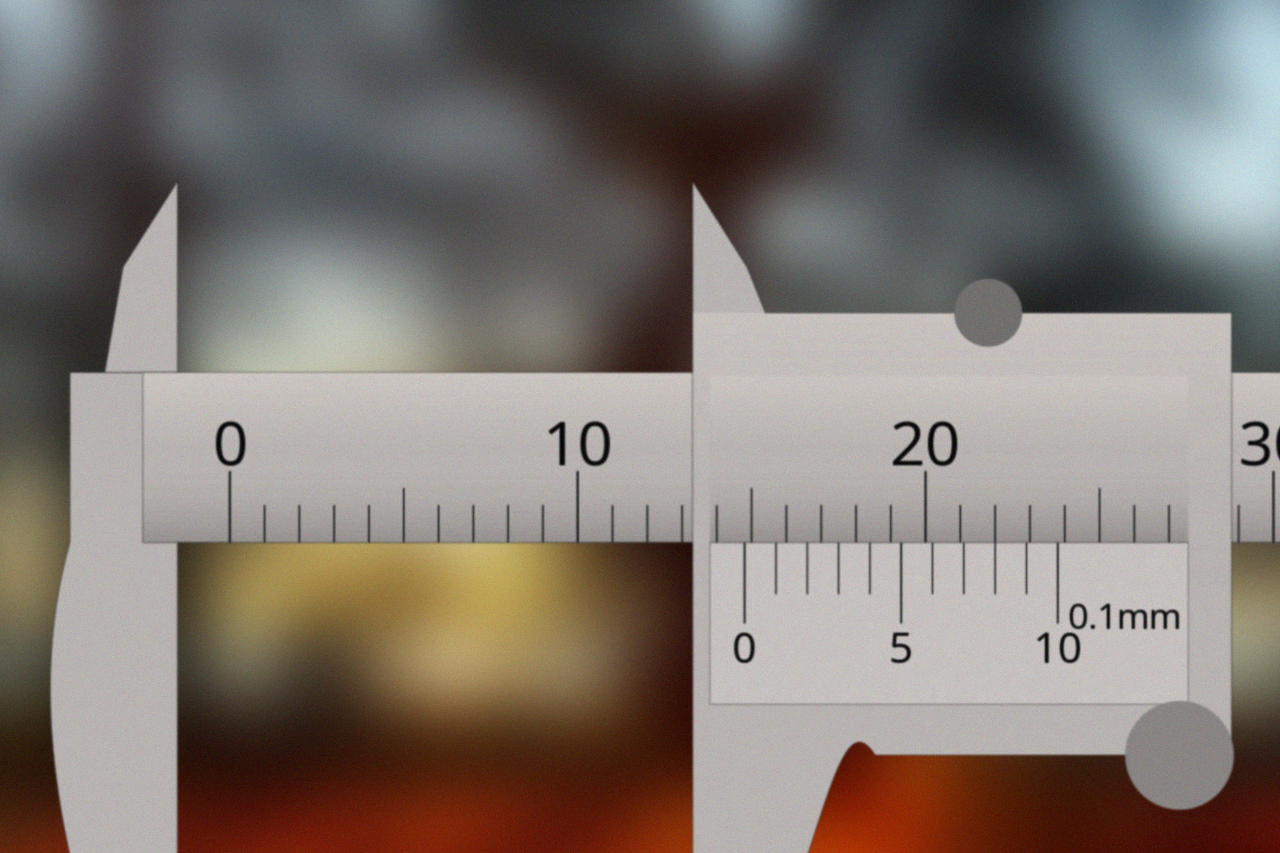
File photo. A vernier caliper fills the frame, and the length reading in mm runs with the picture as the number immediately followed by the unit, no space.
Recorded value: 14.8mm
